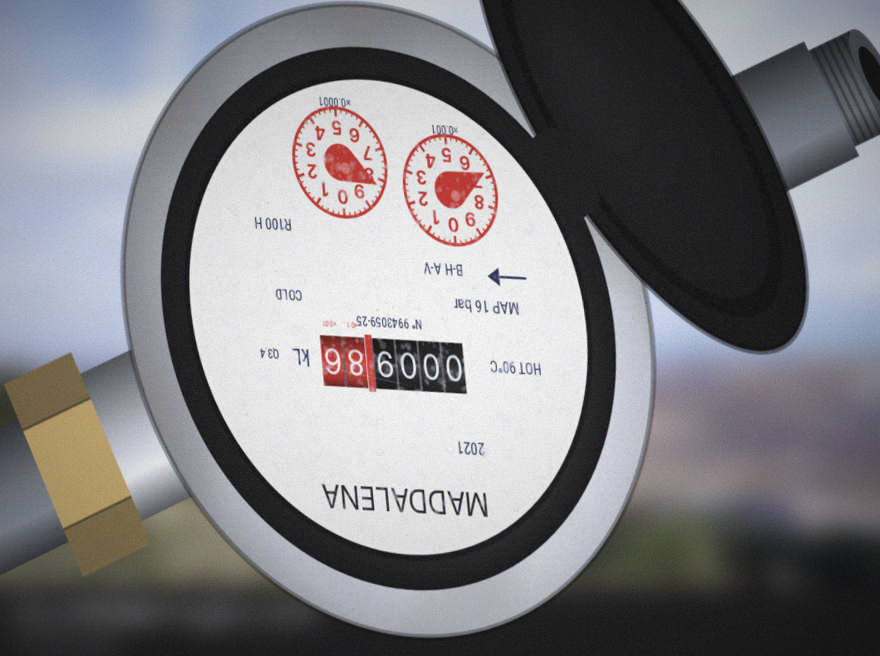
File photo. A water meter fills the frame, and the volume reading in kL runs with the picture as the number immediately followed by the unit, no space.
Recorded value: 9.8668kL
